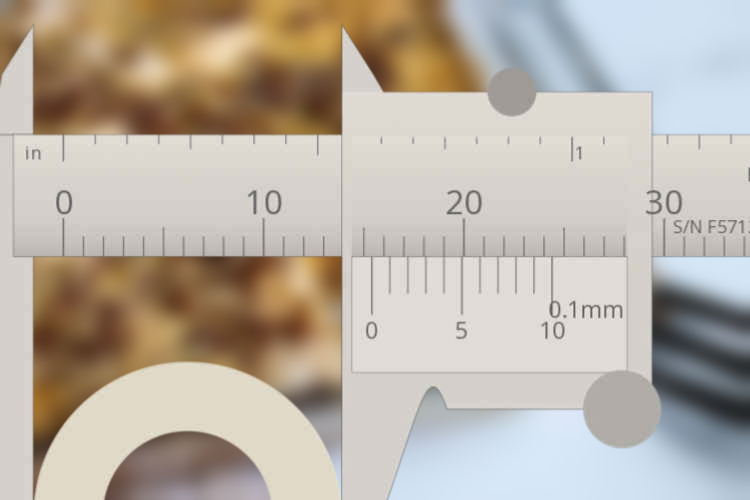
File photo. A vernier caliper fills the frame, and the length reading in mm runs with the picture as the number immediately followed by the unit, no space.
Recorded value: 15.4mm
